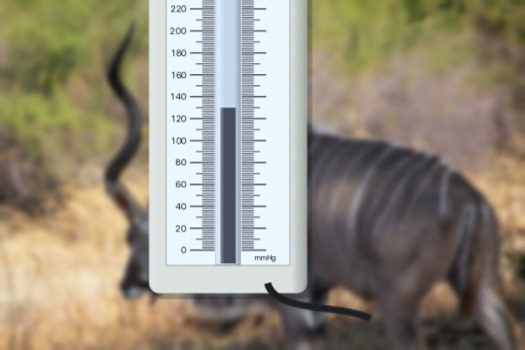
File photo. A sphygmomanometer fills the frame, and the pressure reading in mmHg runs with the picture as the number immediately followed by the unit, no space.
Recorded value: 130mmHg
